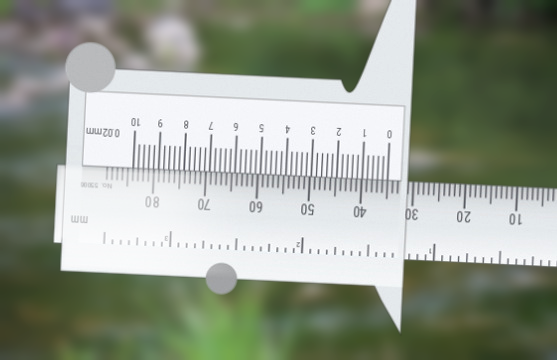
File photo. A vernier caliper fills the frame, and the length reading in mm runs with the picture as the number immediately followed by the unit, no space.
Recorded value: 35.0mm
